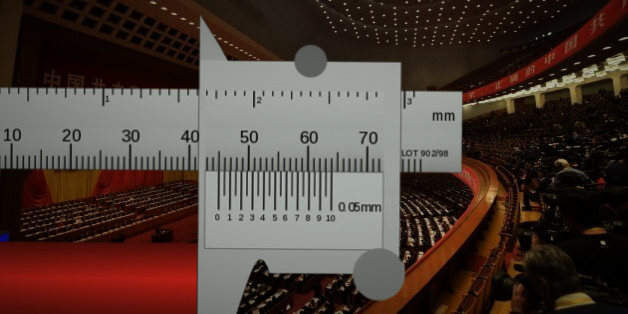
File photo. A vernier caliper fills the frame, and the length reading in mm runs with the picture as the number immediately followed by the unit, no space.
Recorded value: 45.0mm
